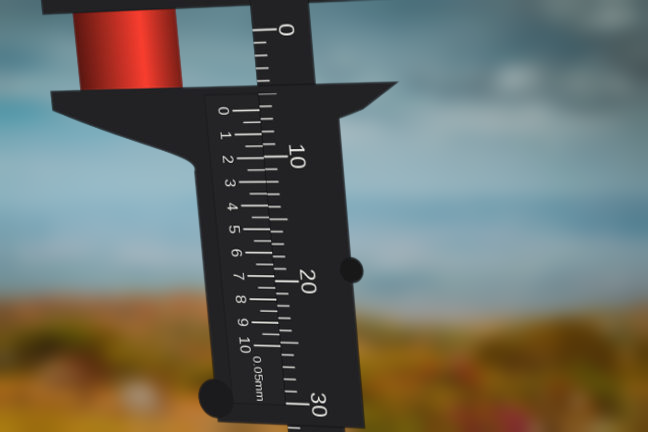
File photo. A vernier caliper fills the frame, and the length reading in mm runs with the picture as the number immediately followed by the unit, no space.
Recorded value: 6.3mm
